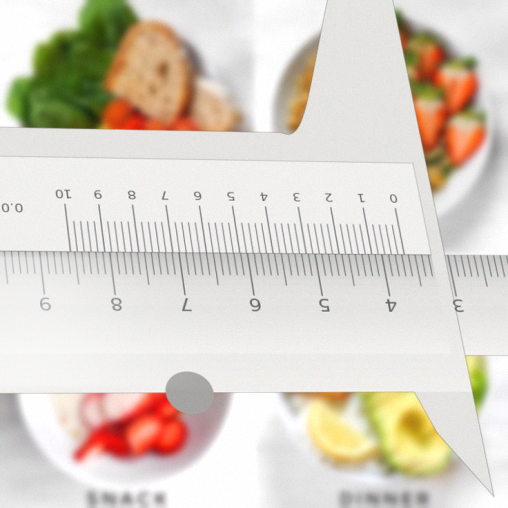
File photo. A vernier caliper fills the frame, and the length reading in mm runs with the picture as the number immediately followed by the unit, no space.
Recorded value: 36.6mm
